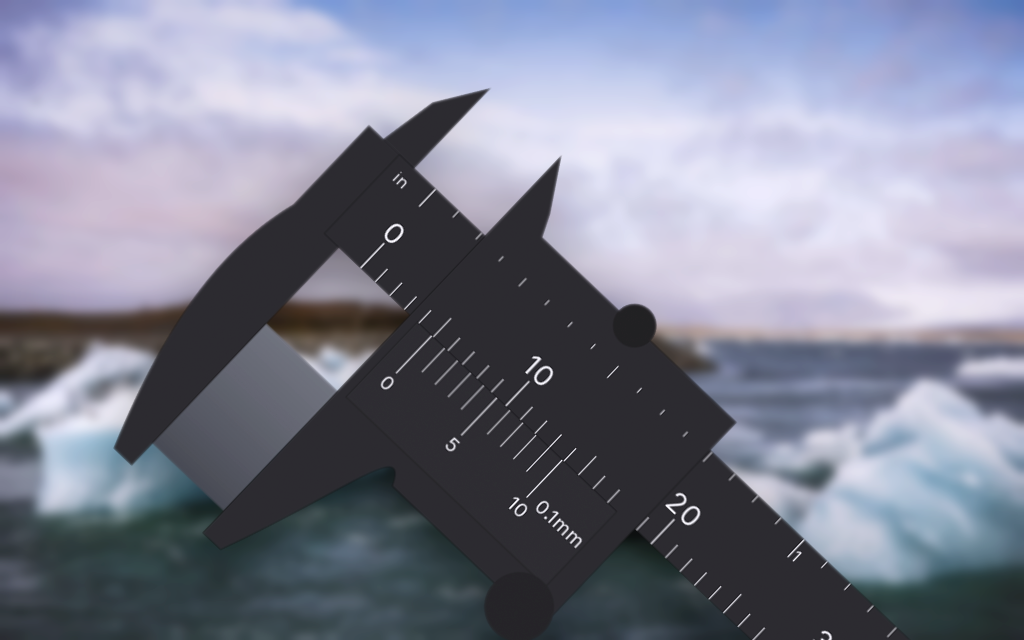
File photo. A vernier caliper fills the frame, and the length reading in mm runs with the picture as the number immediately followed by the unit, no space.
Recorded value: 4.9mm
